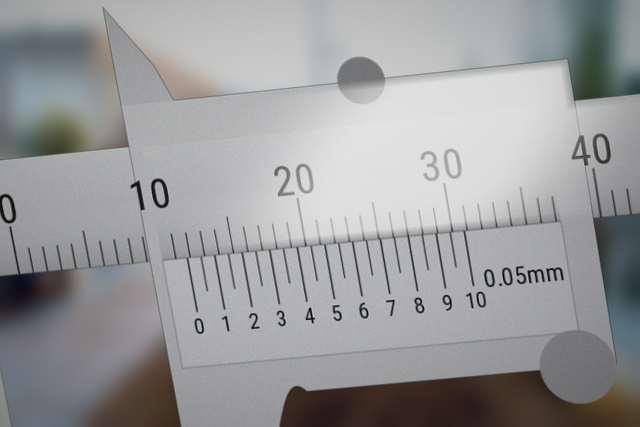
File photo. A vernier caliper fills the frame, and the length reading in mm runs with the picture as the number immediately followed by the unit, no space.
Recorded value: 11.8mm
